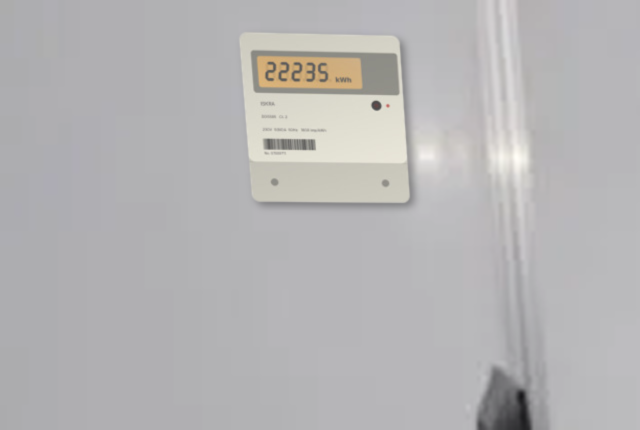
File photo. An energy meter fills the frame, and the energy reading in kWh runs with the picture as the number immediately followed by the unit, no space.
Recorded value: 22235kWh
